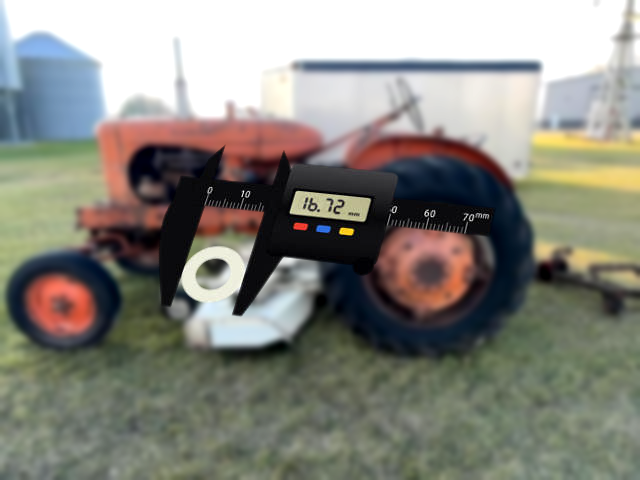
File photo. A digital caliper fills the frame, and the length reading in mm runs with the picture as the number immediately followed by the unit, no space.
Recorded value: 16.72mm
